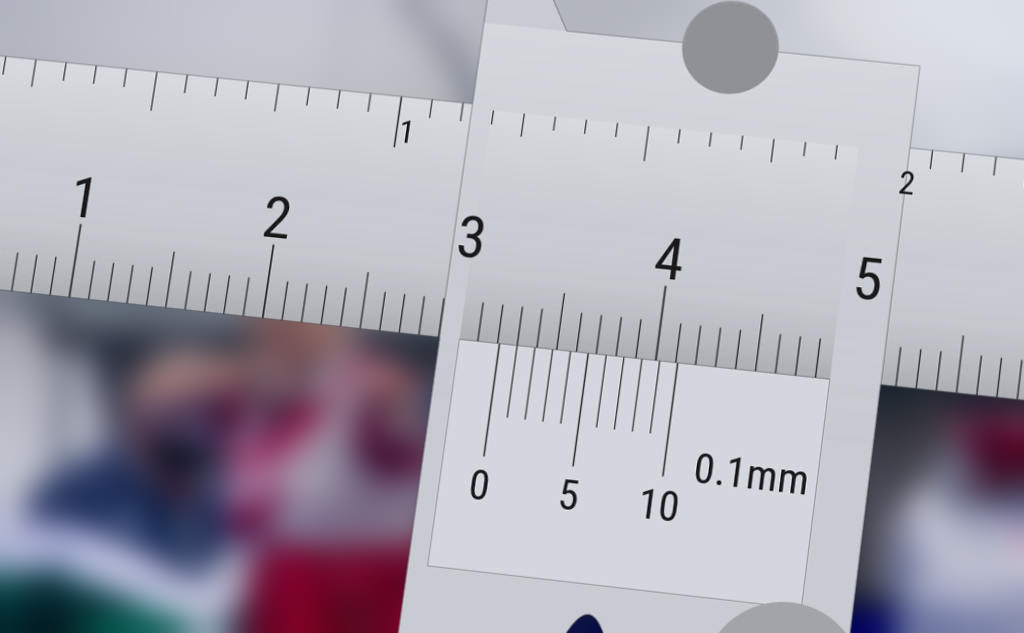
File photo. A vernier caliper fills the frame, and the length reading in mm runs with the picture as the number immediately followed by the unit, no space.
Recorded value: 32.1mm
